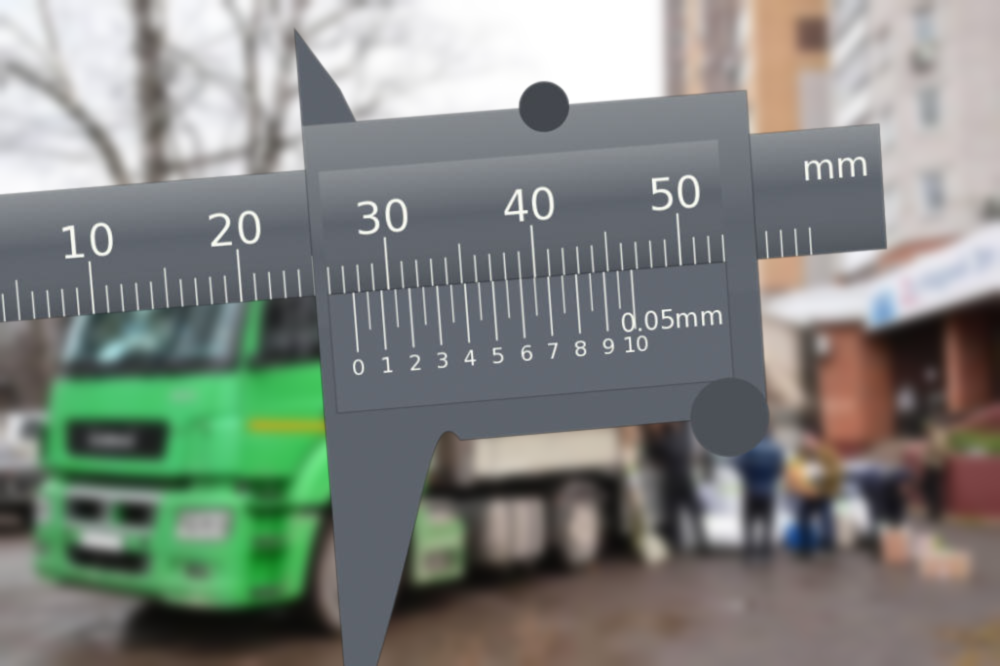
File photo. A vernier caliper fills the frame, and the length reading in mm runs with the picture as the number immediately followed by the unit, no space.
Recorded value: 27.6mm
